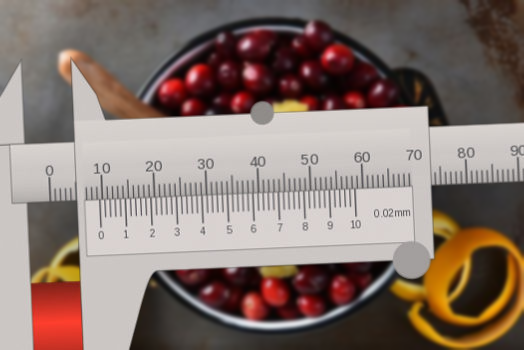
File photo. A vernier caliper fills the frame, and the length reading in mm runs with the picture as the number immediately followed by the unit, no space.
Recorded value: 9.5mm
